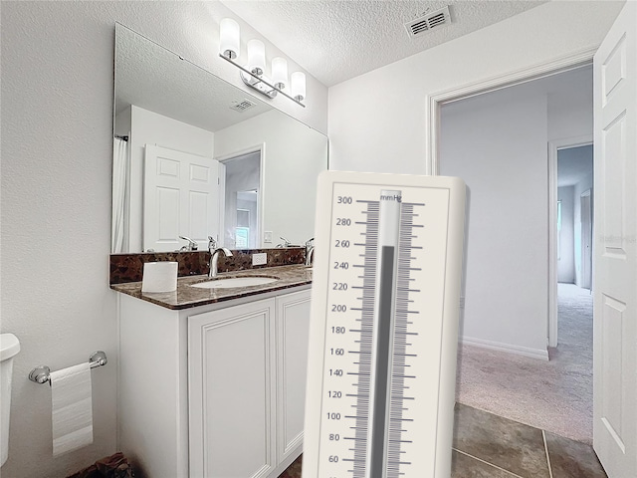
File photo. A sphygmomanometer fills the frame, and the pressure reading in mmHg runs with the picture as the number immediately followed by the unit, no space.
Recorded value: 260mmHg
